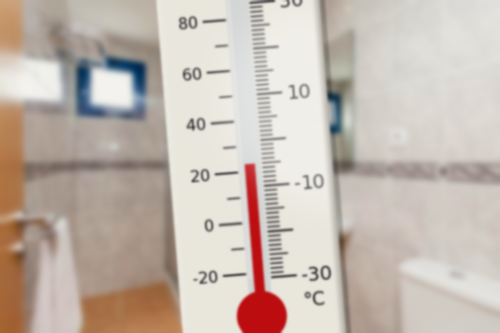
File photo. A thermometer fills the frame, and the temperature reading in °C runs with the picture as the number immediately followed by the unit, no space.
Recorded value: -5°C
